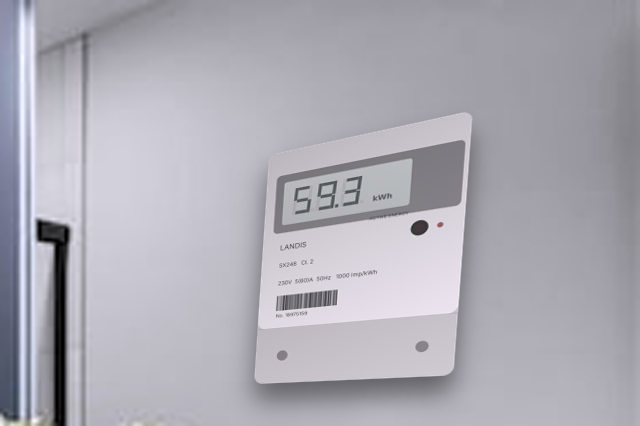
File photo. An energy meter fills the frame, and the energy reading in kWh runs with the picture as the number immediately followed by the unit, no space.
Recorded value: 59.3kWh
